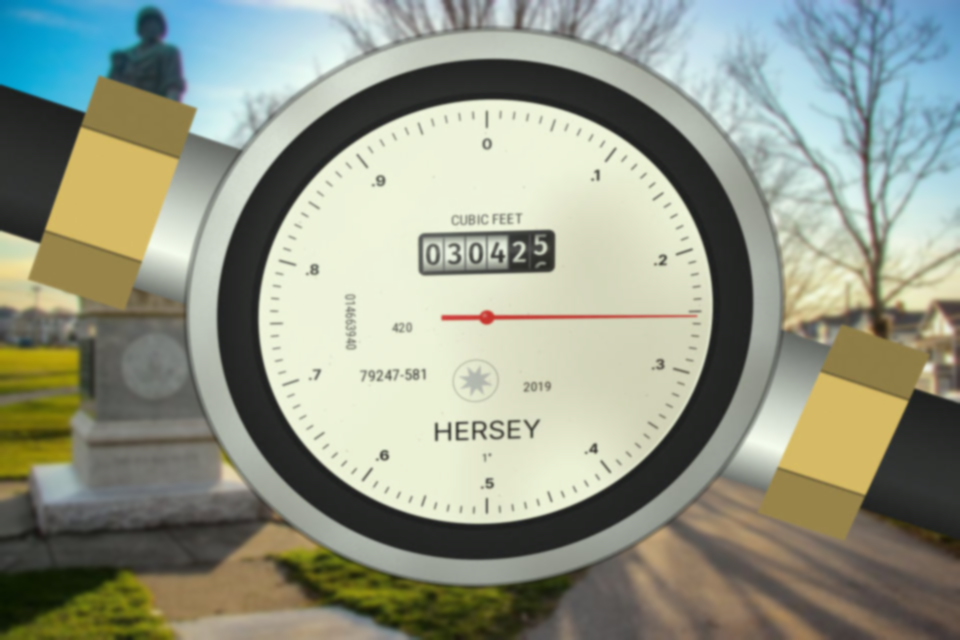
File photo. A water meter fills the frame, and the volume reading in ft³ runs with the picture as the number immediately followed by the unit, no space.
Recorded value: 30425.25ft³
